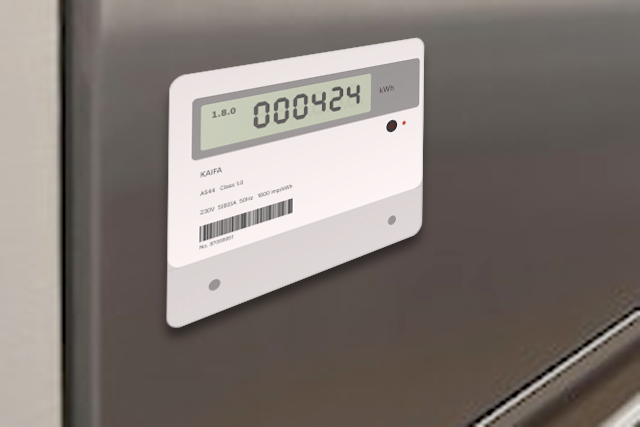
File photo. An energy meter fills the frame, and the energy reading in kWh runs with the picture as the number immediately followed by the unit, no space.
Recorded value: 424kWh
